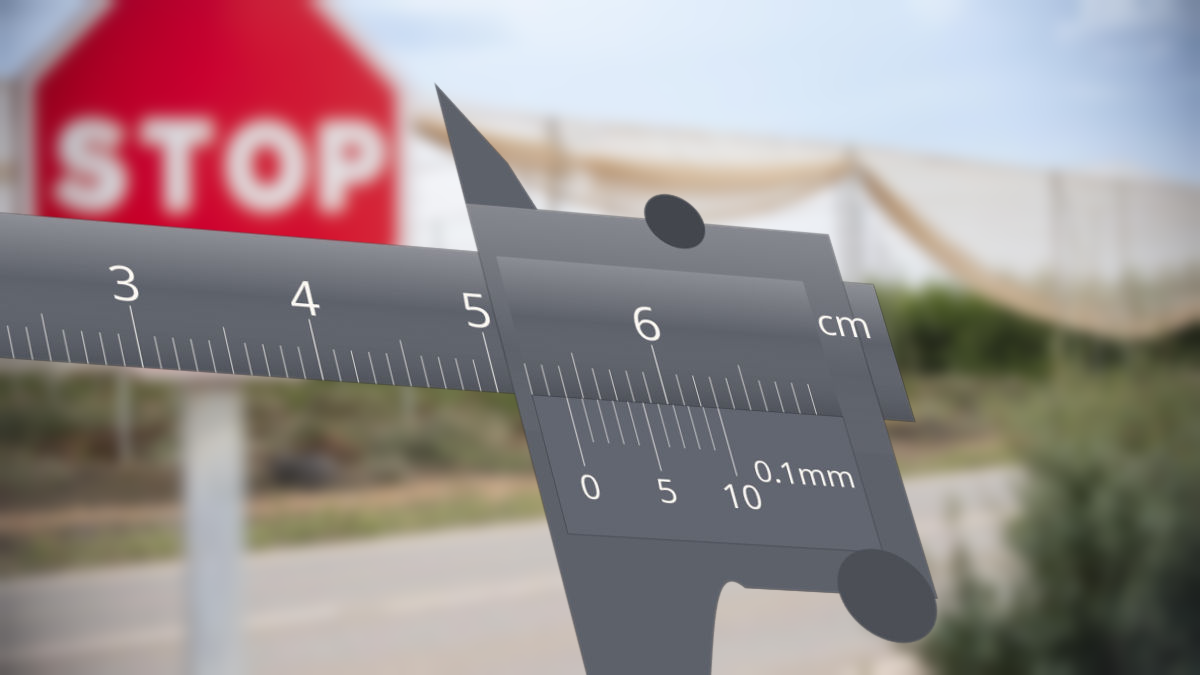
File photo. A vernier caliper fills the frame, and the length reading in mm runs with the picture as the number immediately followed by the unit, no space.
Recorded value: 54.0mm
